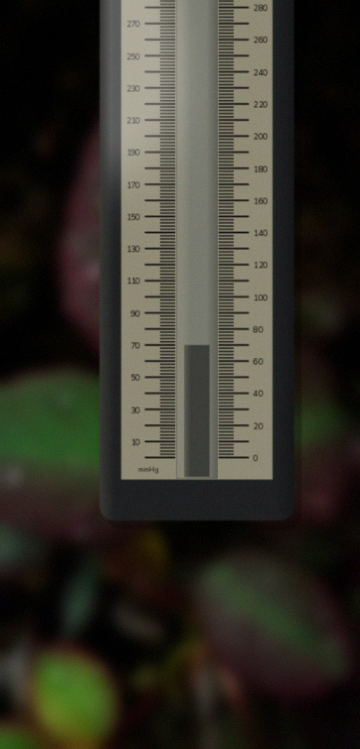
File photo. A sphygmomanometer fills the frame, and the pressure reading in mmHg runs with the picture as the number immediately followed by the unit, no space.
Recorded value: 70mmHg
